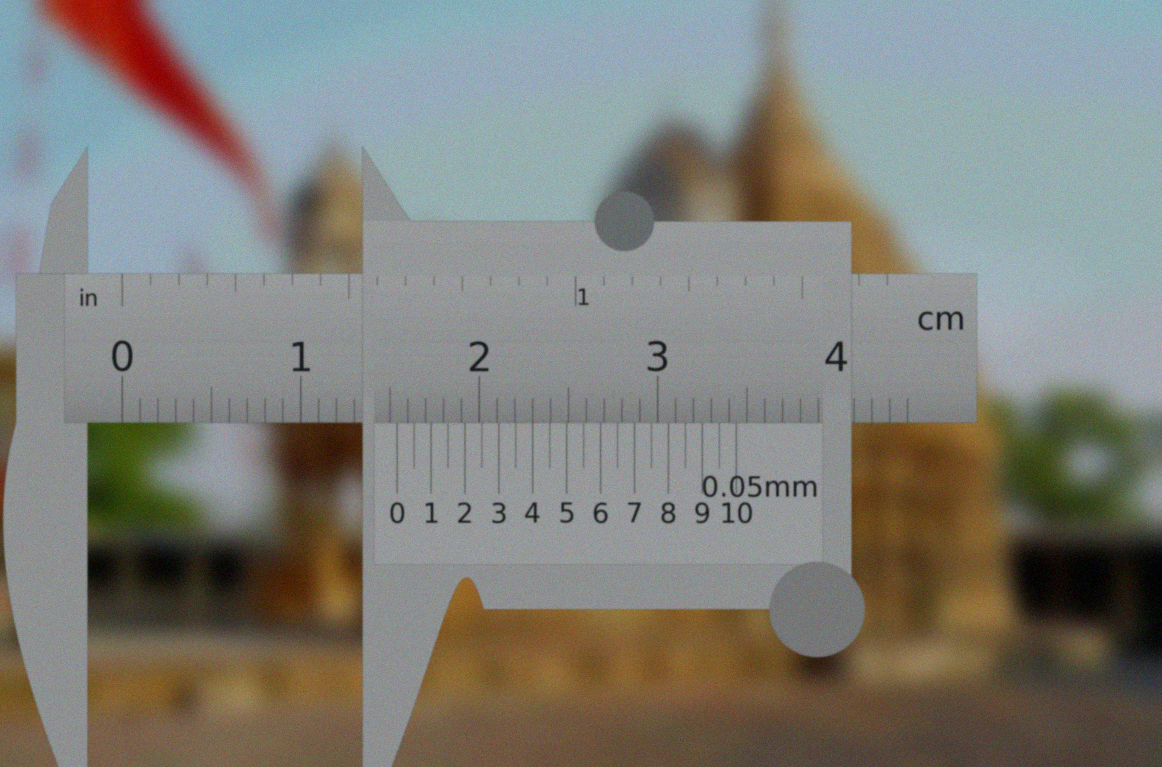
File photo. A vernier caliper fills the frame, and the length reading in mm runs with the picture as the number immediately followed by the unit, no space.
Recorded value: 15.4mm
